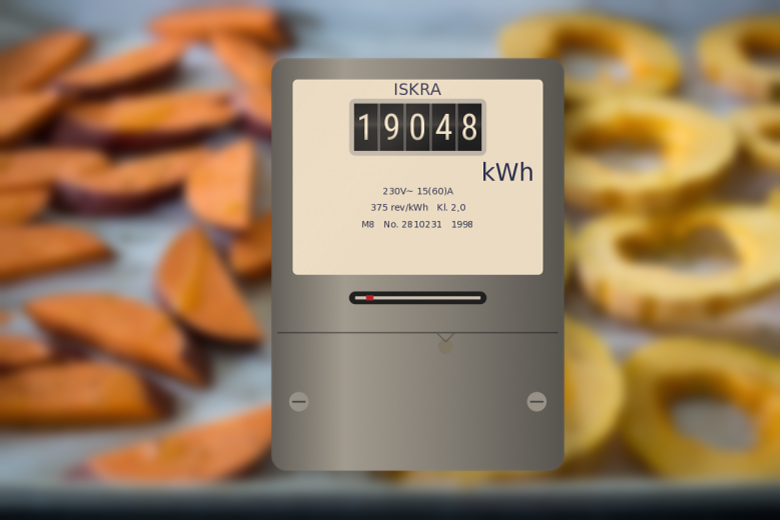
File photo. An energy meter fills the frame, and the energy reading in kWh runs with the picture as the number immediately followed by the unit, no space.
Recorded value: 19048kWh
